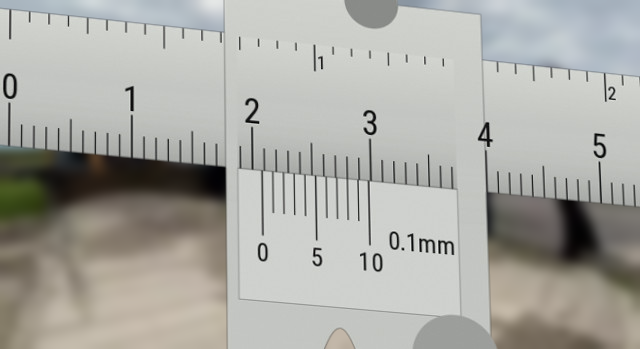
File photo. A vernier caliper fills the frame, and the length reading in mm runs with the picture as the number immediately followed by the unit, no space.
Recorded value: 20.8mm
